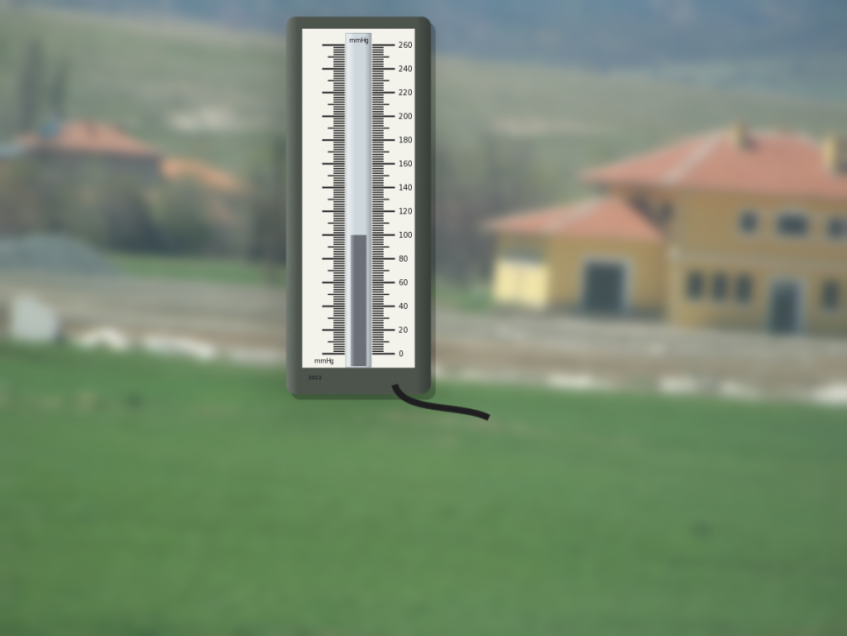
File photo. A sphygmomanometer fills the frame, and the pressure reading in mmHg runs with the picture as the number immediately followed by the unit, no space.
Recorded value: 100mmHg
